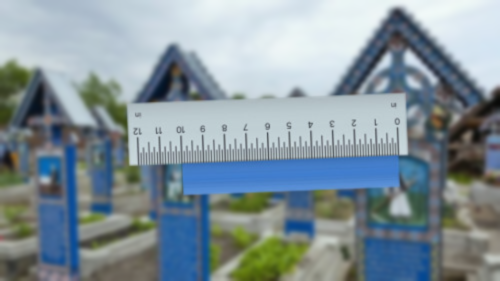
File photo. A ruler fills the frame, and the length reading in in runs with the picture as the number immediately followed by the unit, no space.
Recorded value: 10in
